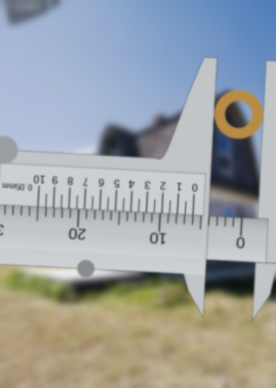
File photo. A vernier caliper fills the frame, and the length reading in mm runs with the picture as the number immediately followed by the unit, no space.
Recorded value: 6.0mm
